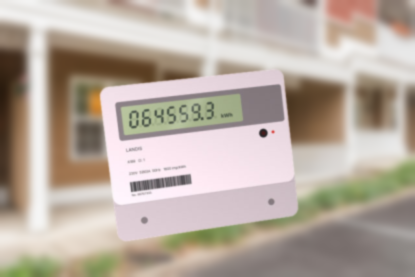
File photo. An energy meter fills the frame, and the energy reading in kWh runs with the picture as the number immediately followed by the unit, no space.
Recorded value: 64559.3kWh
